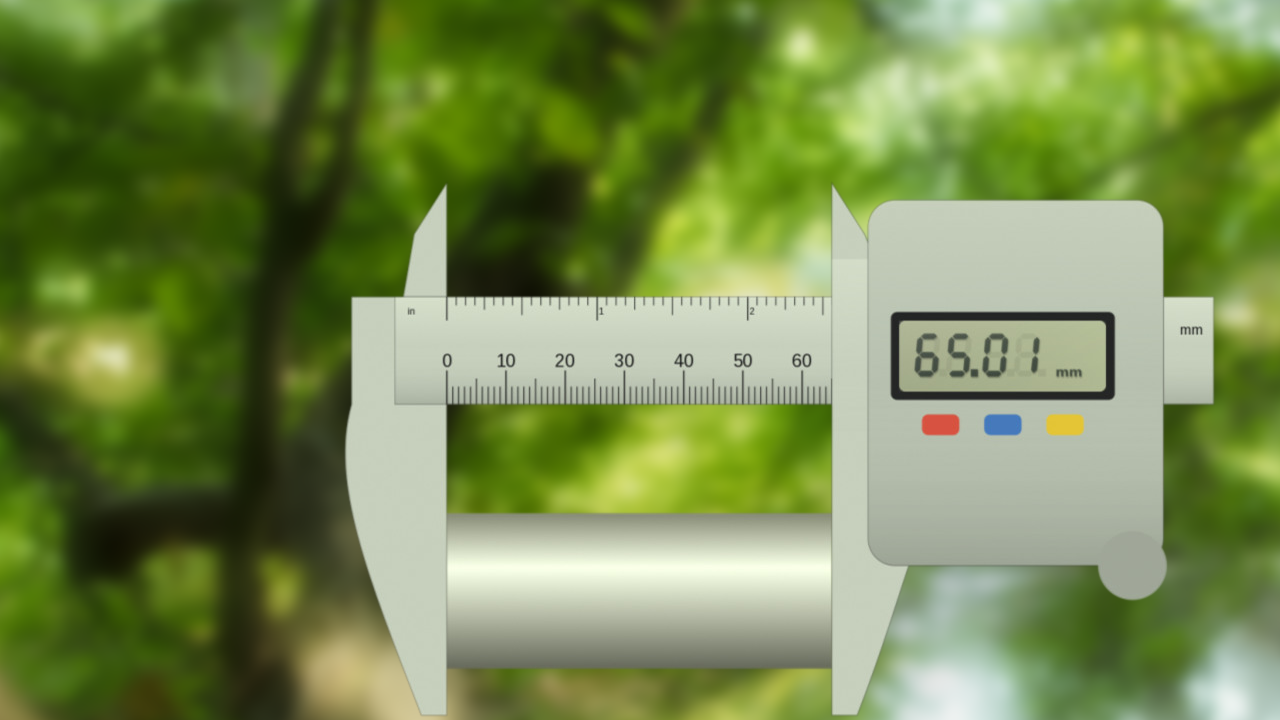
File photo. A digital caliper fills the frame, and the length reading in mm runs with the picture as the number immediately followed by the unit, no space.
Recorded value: 65.01mm
